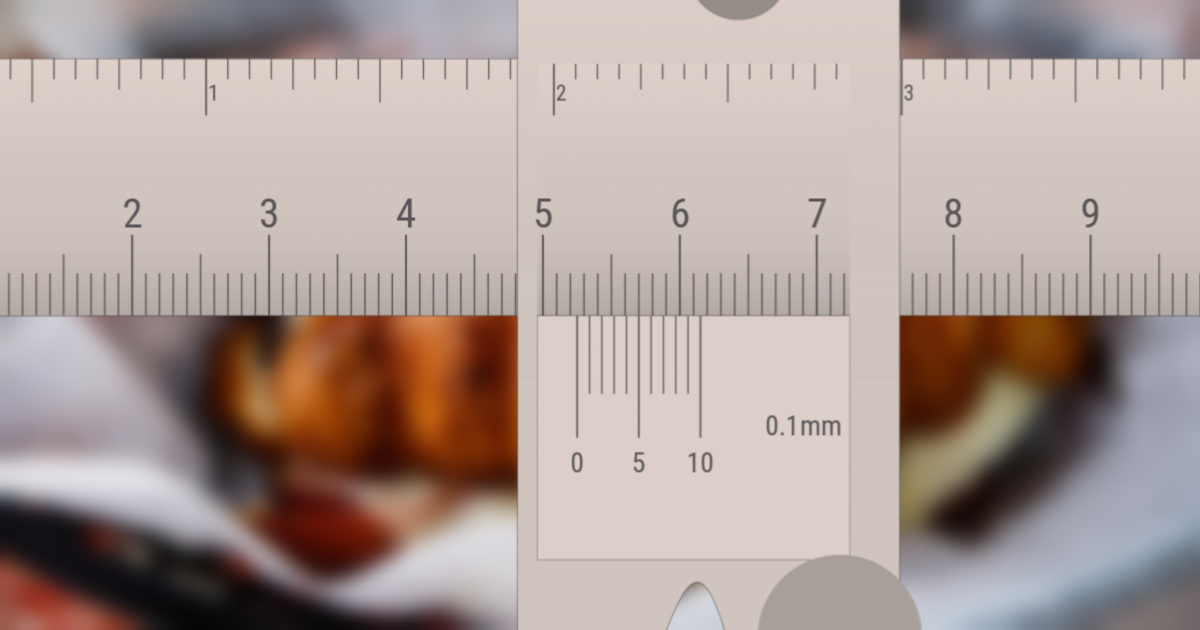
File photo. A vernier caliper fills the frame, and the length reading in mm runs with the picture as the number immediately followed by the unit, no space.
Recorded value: 52.5mm
